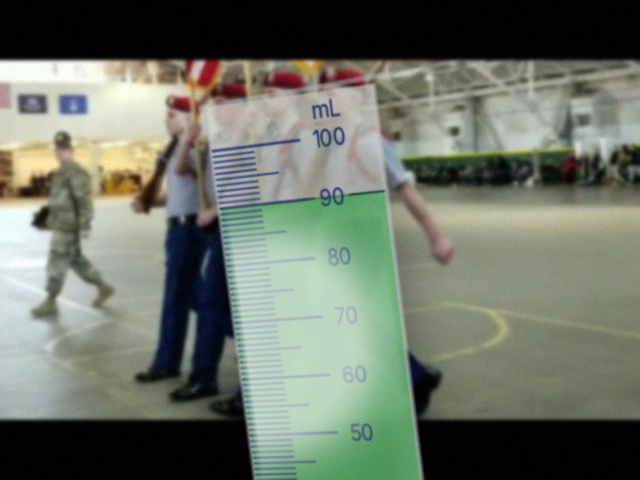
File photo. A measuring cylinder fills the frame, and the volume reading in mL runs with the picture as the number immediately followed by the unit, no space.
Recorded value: 90mL
